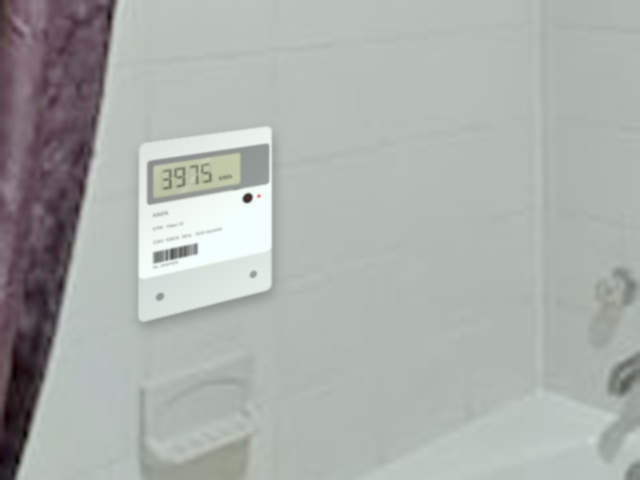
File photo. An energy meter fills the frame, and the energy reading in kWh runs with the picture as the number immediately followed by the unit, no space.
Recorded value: 3975kWh
